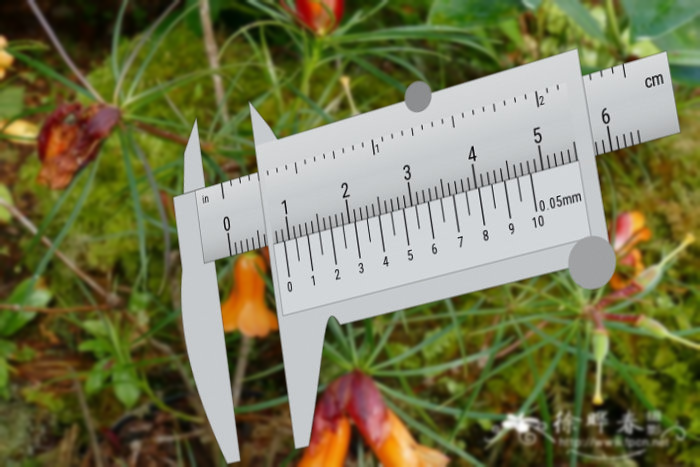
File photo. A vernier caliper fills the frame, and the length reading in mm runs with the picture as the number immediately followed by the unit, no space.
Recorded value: 9.2mm
